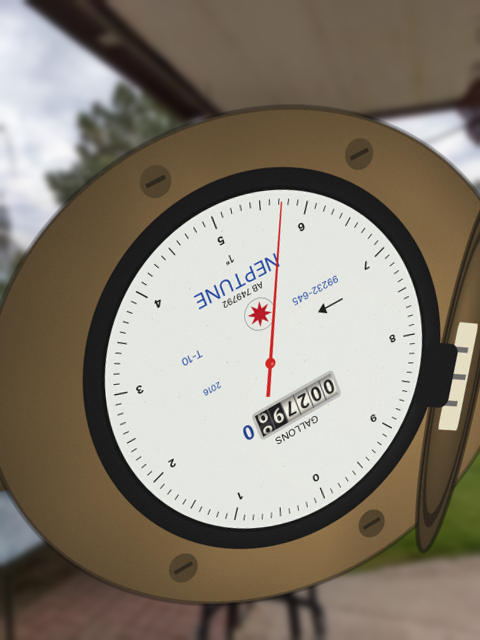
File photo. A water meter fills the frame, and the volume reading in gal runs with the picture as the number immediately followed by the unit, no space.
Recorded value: 27985.7gal
